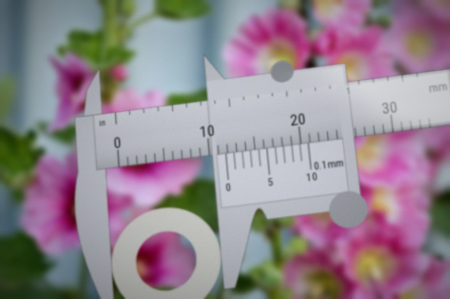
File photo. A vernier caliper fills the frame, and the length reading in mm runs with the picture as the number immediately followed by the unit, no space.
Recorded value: 11.8mm
